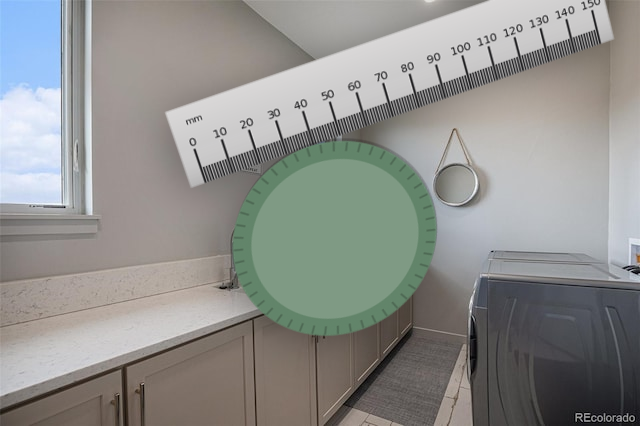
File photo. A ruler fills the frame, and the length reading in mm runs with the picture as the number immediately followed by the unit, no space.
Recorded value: 75mm
